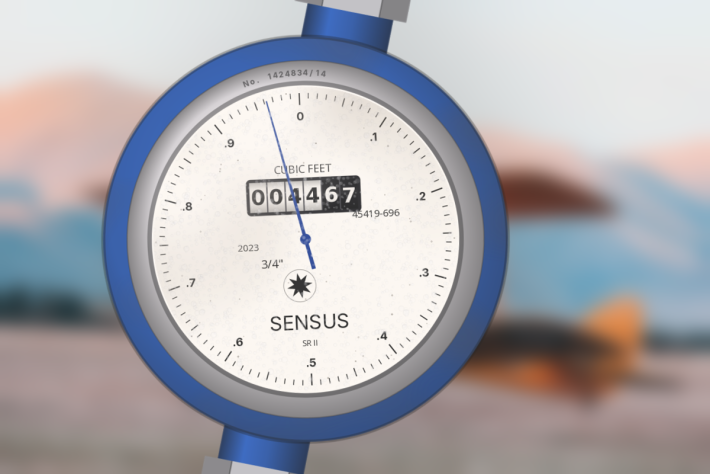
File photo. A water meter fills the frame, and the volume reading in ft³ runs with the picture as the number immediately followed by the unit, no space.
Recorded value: 4466.96ft³
